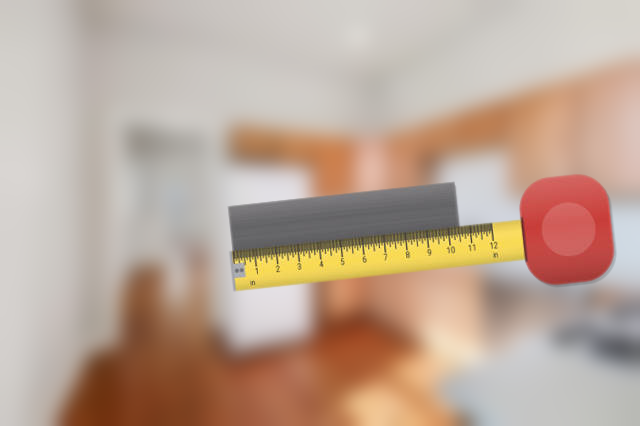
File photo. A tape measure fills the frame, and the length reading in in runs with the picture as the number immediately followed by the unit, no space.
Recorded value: 10.5in
